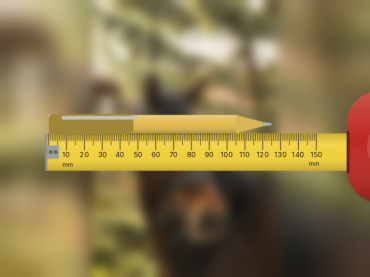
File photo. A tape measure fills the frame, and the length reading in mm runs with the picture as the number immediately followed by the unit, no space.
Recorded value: 125mm
